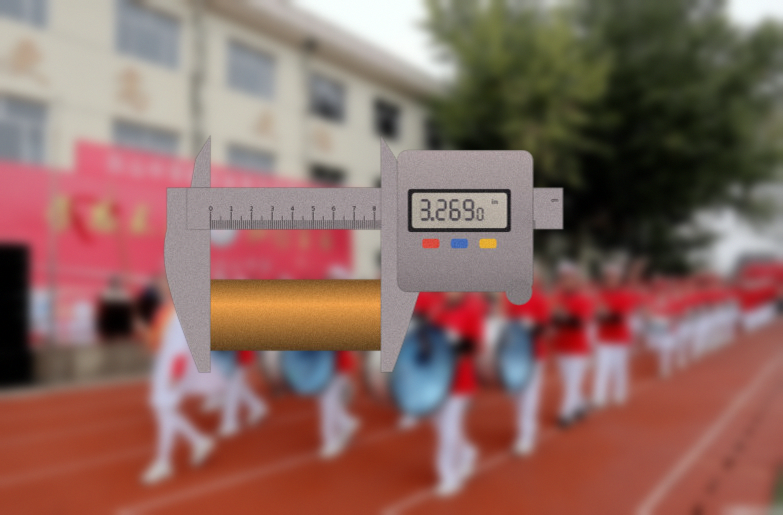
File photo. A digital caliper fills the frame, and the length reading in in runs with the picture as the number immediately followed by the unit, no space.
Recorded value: 3.2690in
